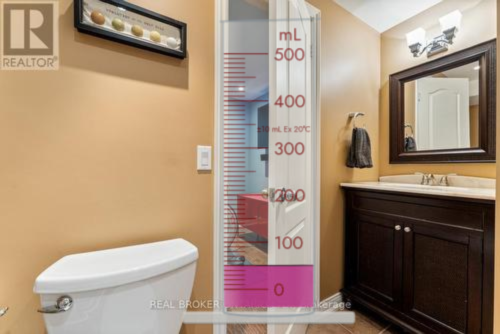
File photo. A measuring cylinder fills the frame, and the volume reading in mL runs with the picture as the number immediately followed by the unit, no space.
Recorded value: 50mL
